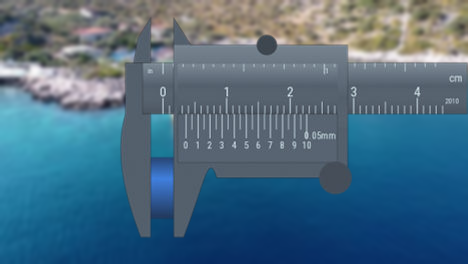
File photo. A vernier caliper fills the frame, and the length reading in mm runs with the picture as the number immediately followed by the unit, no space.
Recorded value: 3.6mm
